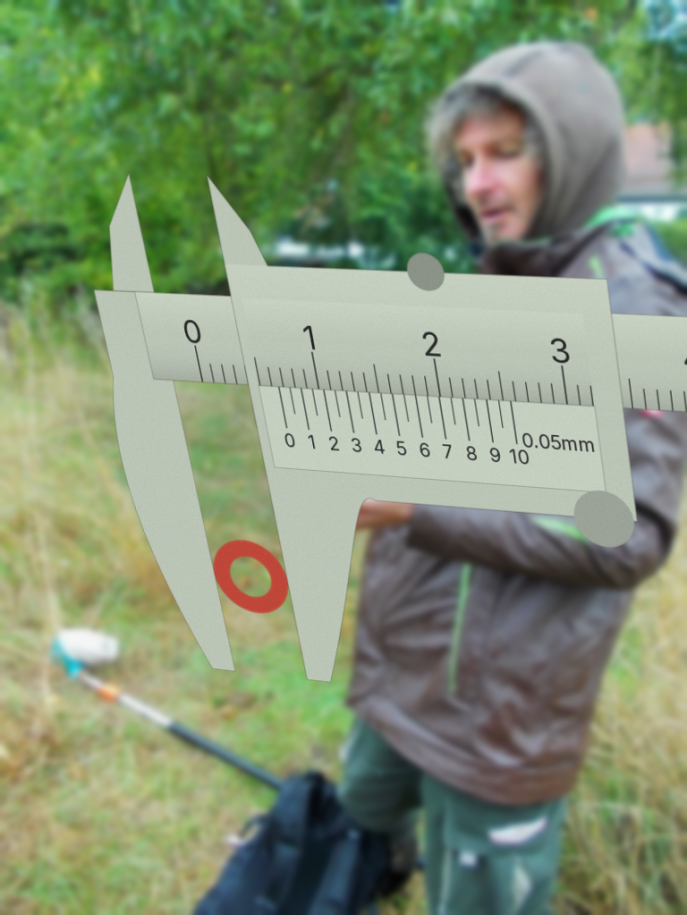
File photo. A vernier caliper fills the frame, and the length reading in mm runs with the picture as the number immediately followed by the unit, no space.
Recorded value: 6.6mm
